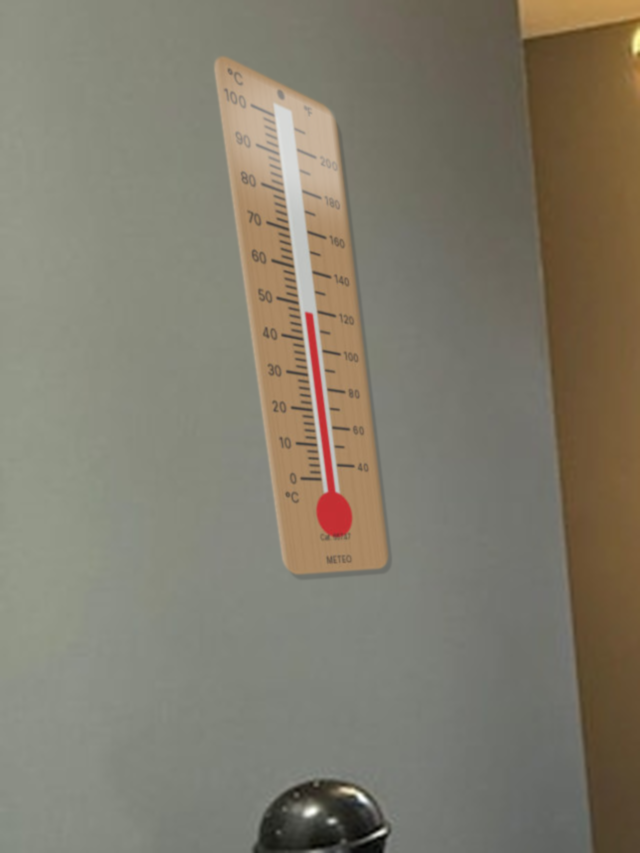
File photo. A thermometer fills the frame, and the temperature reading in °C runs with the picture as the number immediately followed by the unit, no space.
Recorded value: 48°C
